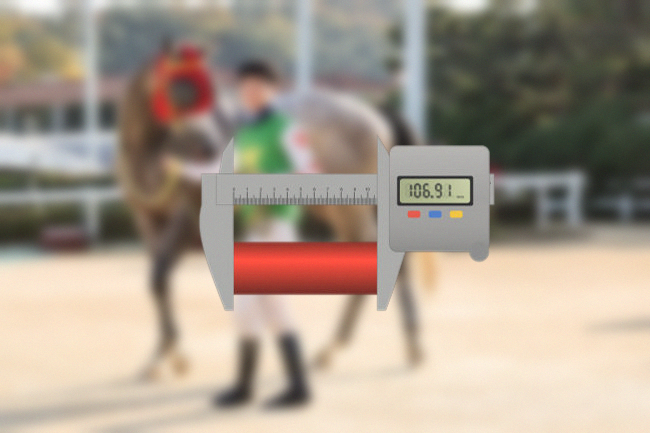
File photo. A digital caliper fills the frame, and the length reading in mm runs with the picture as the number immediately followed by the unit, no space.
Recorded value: 106.91mm
